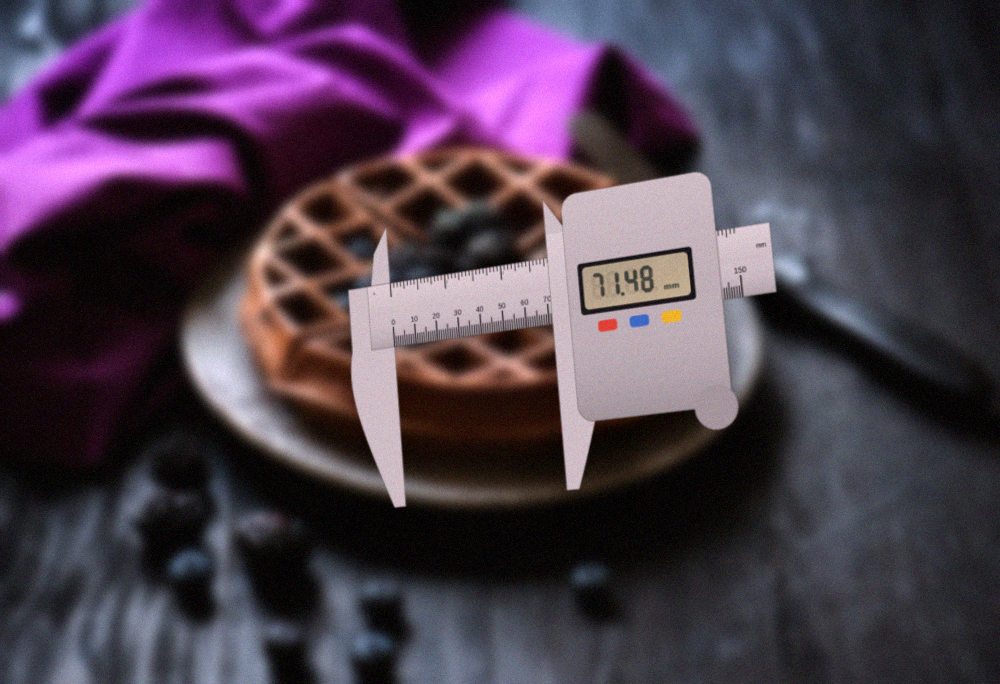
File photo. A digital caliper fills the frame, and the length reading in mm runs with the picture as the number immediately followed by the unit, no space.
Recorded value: 71.48mm
